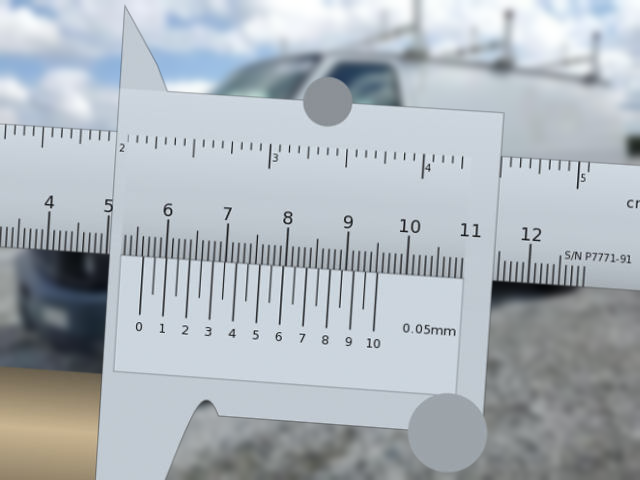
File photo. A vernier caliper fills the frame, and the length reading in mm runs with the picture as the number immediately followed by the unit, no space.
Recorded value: 56.2mm
